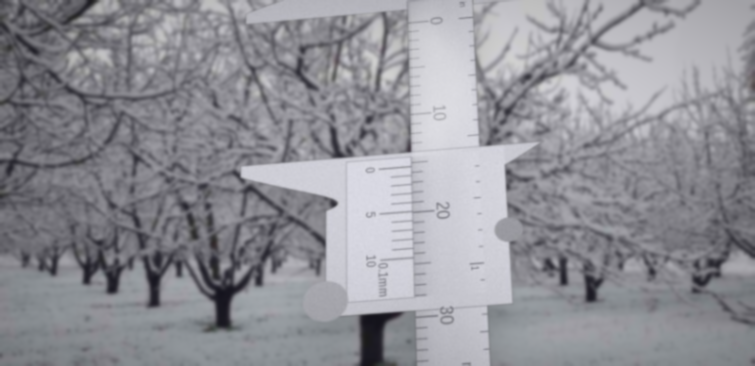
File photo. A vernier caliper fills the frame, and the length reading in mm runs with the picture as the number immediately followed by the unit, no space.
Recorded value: 15.4mm
